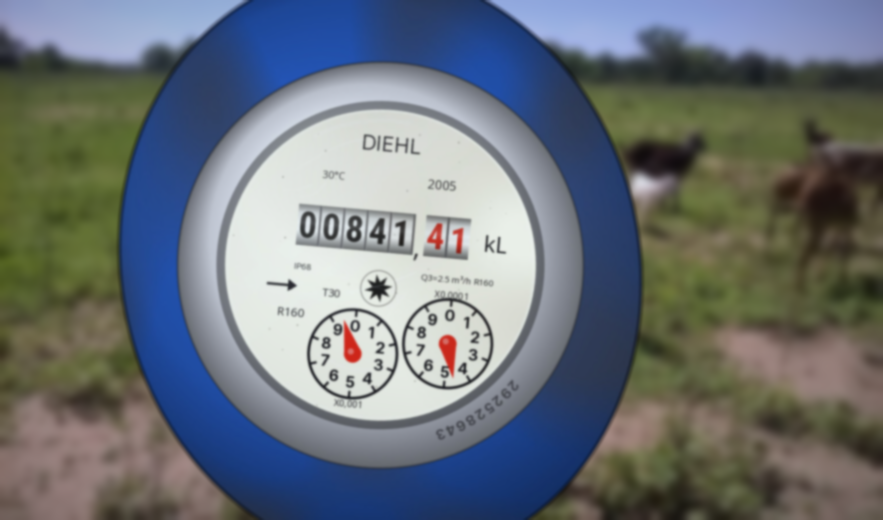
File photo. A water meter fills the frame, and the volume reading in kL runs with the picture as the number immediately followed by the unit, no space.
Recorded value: 841.4094kL
